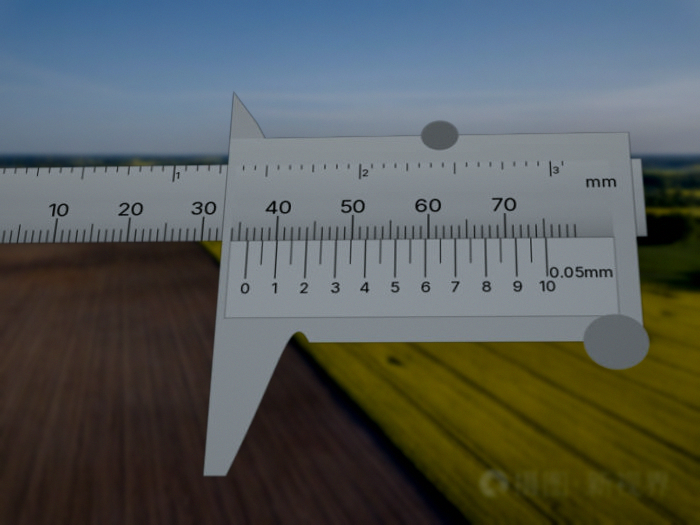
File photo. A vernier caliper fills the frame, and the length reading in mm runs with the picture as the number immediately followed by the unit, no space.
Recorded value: 36.2mm
